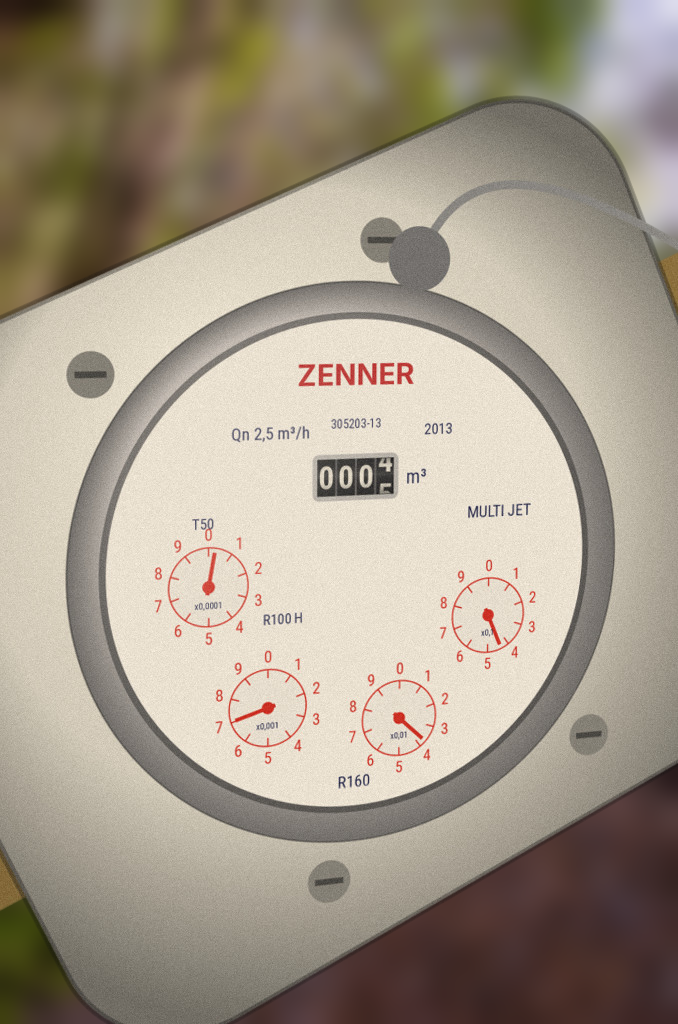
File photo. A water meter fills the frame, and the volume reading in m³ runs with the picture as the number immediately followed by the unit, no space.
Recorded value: 4.4370m³
